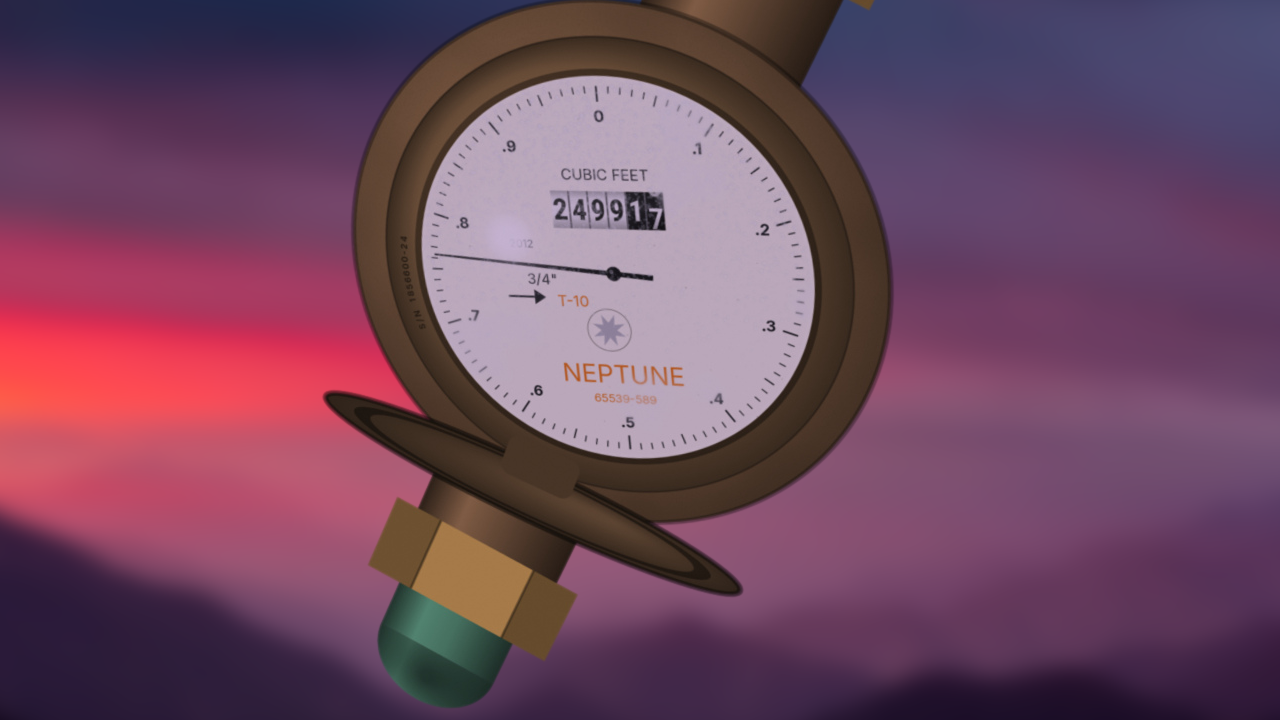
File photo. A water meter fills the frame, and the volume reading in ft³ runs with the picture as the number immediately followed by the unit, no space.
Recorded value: 249916.76ft³
